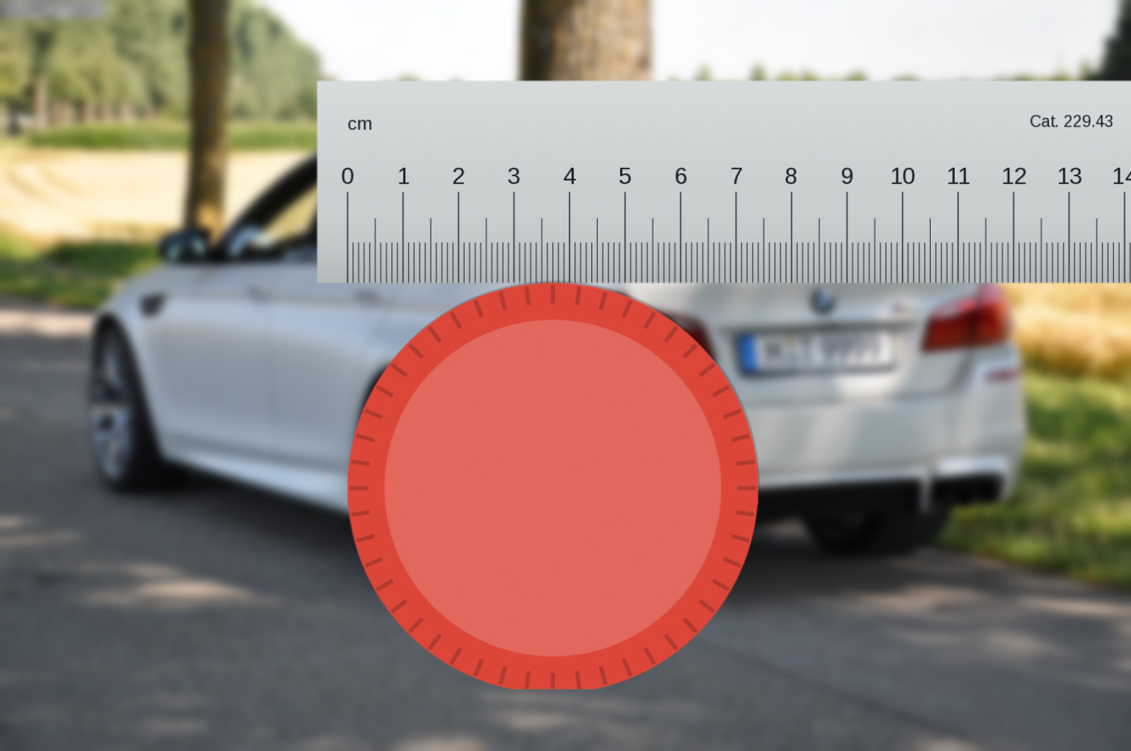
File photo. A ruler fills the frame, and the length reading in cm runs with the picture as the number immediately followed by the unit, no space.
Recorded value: 7.4cm
